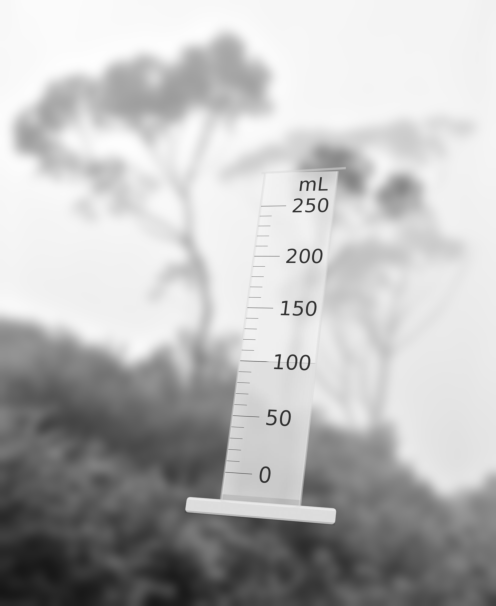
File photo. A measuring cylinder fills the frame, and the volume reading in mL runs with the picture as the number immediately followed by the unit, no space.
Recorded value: 100mL
